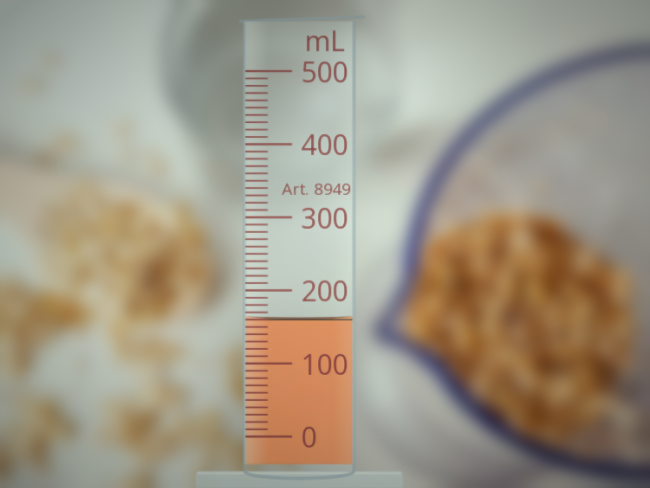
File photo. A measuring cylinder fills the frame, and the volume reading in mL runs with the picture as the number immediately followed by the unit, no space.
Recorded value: 160mL
